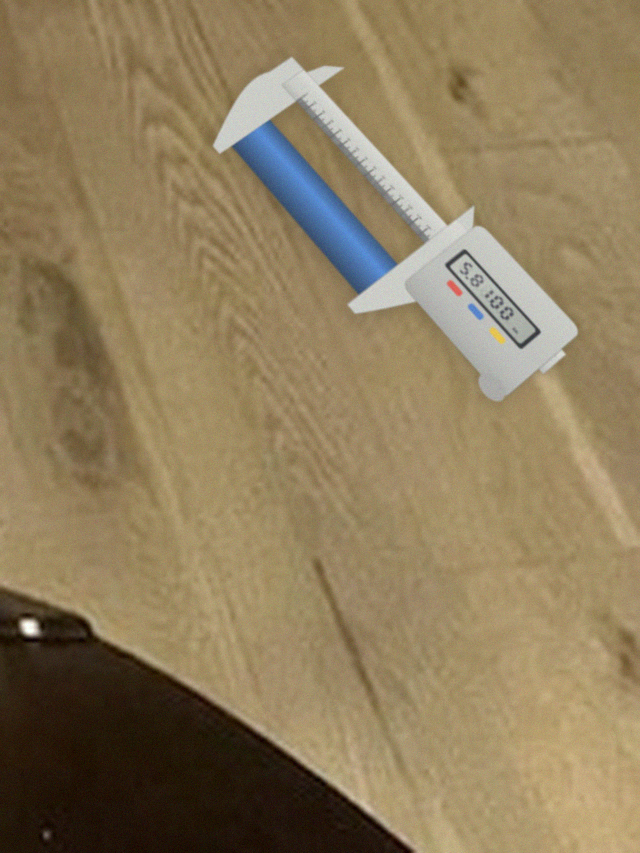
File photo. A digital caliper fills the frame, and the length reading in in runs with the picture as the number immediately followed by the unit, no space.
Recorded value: 5.8100in
